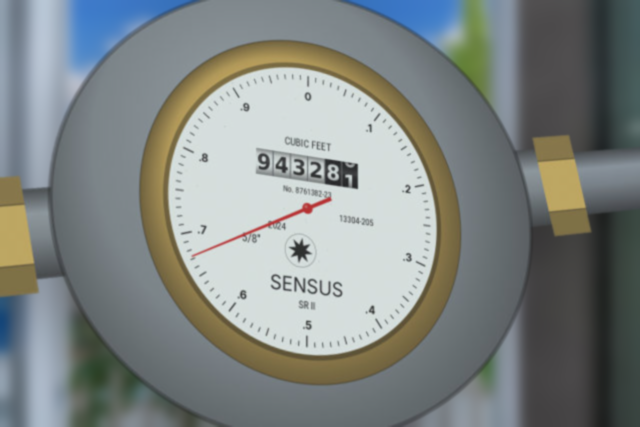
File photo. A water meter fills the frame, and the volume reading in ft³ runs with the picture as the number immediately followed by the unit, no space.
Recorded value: 943280.67ft³
